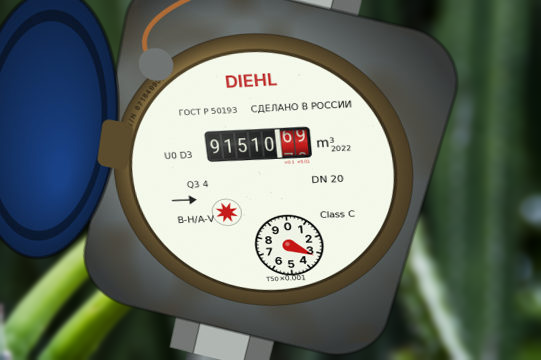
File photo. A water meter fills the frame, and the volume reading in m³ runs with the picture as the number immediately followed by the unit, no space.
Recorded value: 91510.693m³
